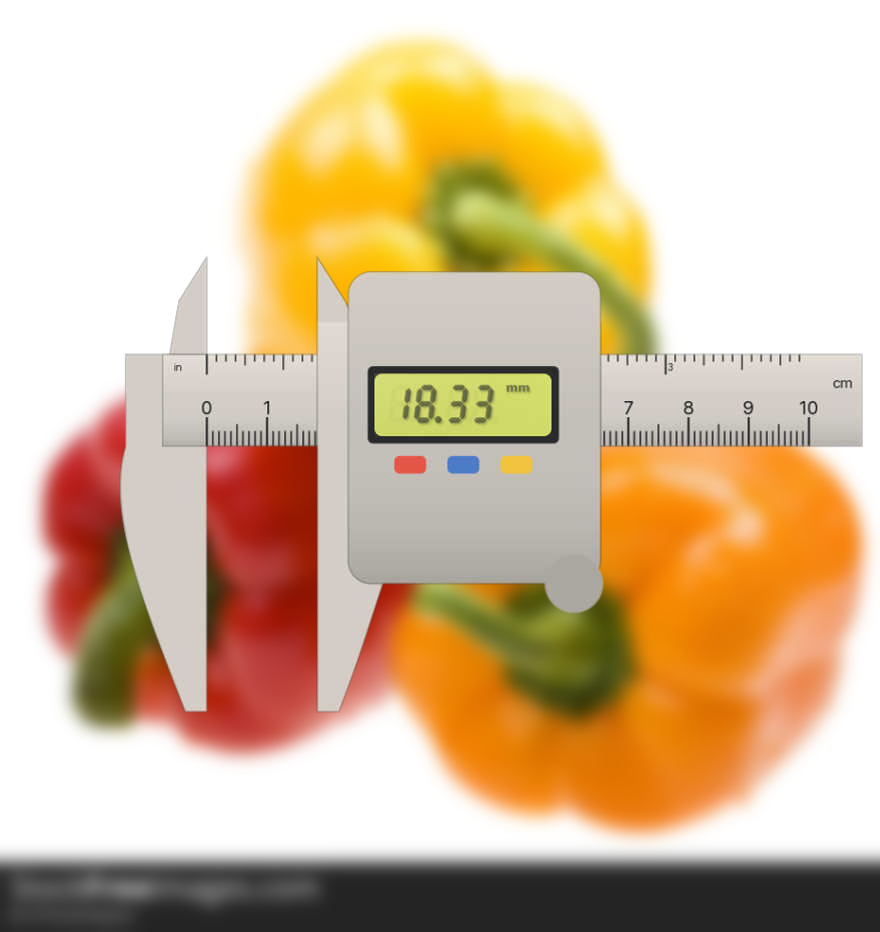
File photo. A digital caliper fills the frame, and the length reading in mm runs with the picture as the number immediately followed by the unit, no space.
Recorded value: 18.33mm
